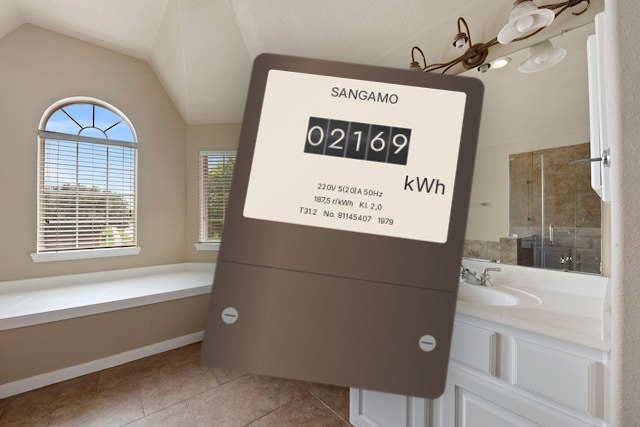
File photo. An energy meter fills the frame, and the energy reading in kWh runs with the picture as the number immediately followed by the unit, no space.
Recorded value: 2169kWh
